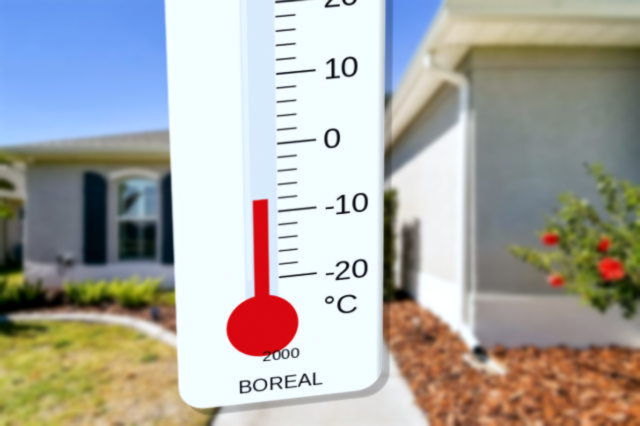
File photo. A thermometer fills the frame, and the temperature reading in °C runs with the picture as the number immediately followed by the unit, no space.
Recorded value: -8°C
